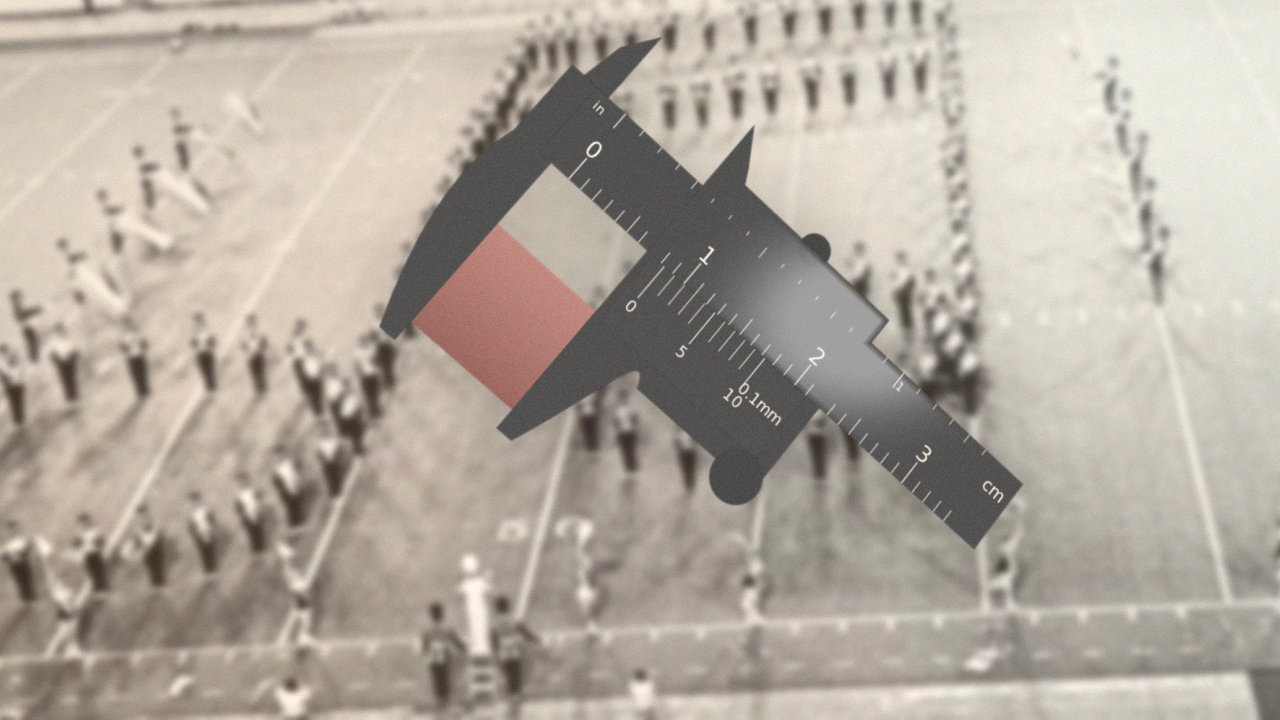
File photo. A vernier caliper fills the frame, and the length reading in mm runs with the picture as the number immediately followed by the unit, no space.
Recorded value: 8.3mm
